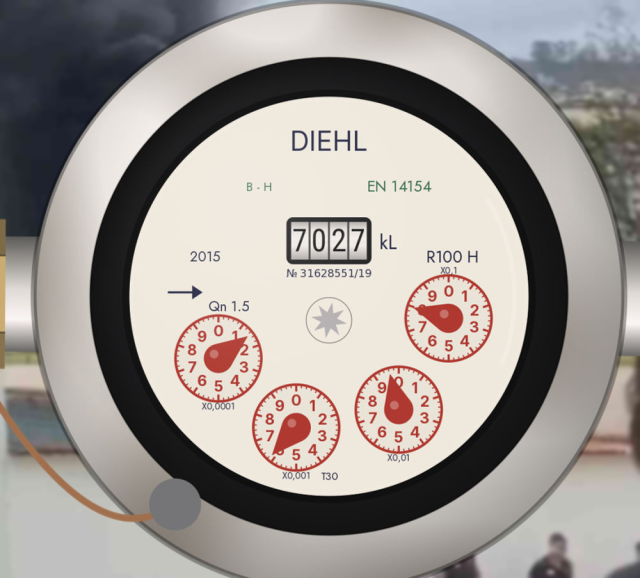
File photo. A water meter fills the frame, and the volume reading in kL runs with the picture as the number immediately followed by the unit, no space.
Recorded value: 7027.7961kL
